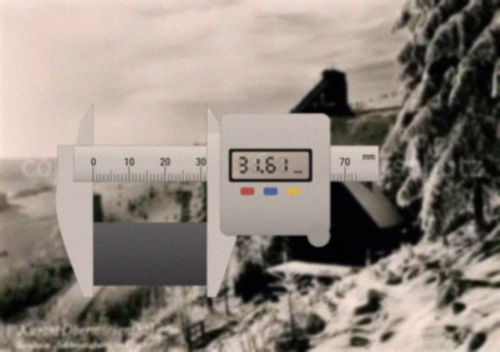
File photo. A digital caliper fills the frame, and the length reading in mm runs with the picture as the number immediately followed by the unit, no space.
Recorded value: 31.61mm
